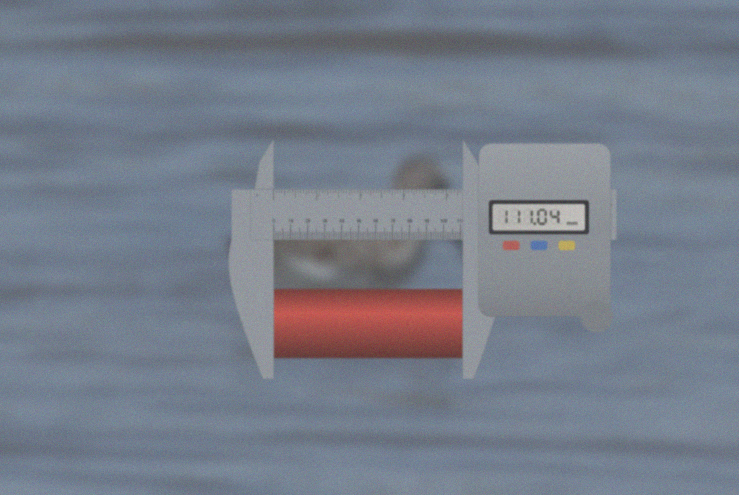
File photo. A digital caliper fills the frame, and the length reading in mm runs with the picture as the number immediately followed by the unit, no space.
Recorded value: 111.04mm
